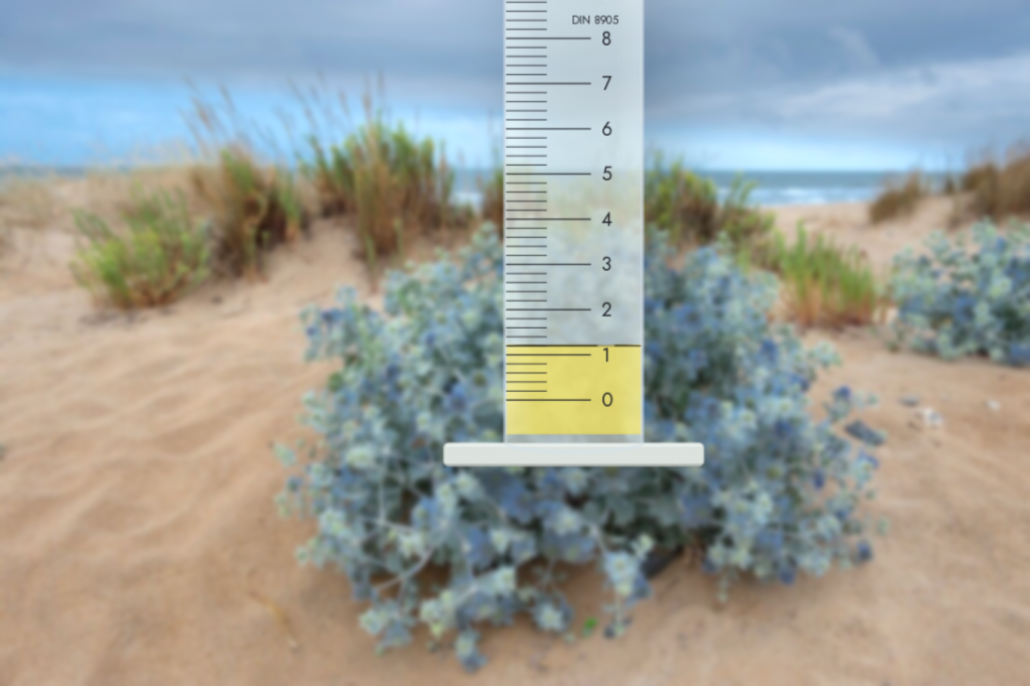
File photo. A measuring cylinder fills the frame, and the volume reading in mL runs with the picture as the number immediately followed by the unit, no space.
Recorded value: 1.2mL
